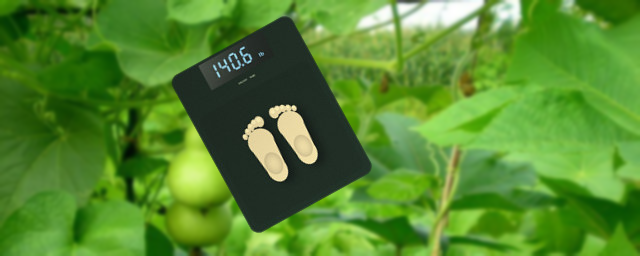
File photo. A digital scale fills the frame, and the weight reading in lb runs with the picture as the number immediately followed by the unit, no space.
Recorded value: 140.6lb
